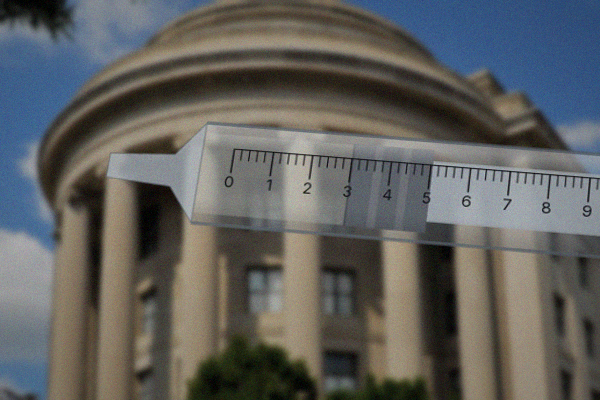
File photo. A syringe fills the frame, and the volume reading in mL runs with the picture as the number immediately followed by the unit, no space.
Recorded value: 3mL
